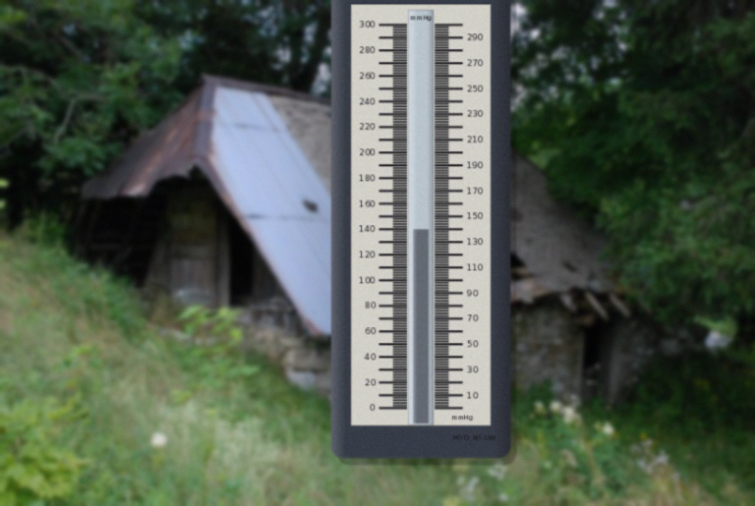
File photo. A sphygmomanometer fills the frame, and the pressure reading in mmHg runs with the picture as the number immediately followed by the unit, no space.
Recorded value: 140mmHg
